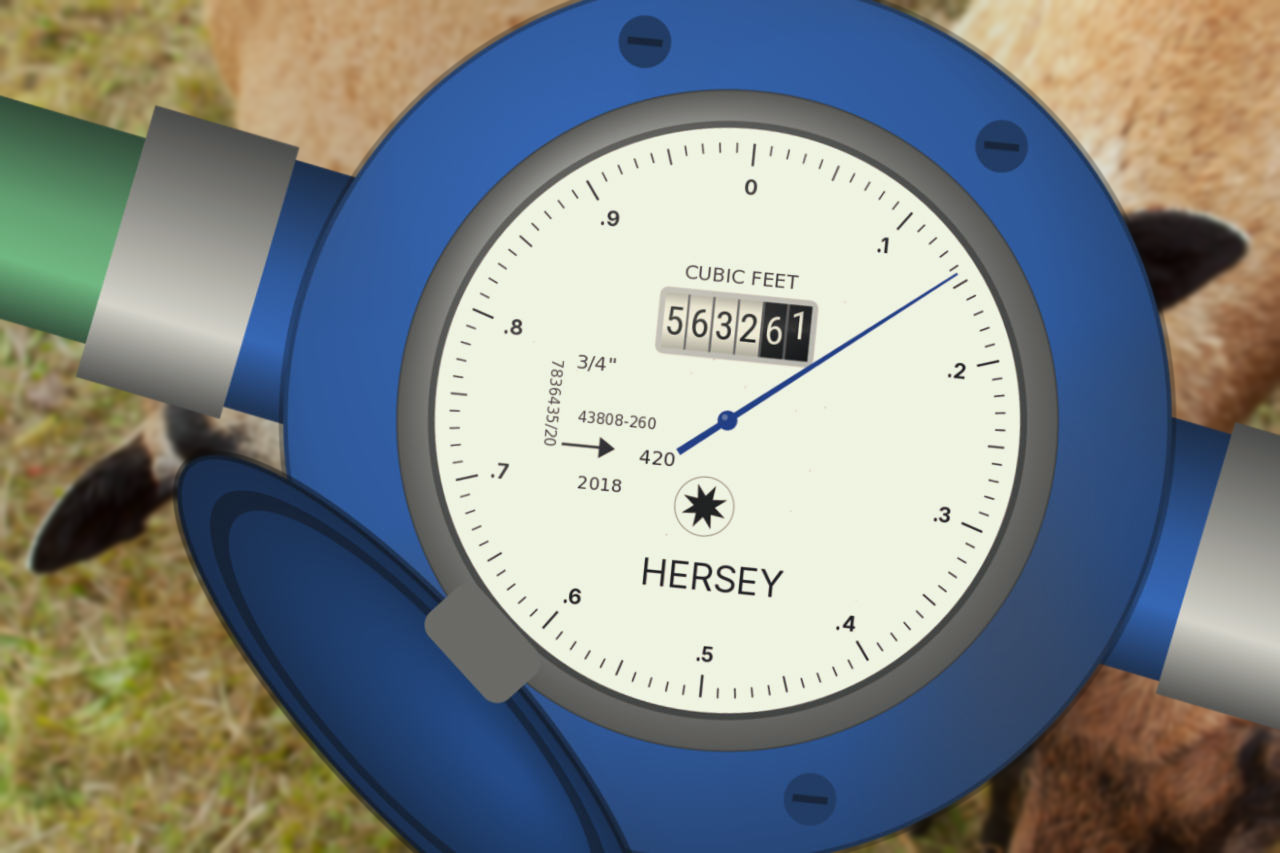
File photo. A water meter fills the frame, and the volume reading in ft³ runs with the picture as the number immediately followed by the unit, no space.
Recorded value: 563261.14ft³
